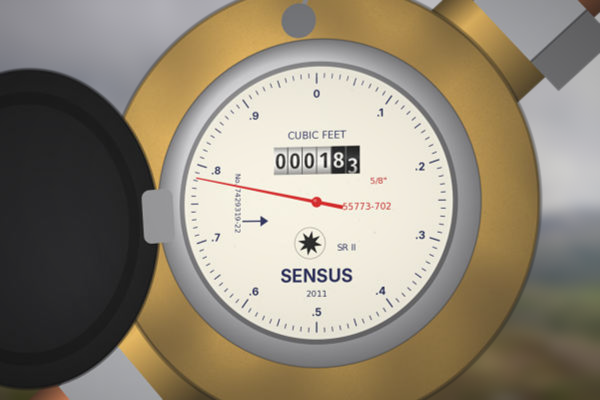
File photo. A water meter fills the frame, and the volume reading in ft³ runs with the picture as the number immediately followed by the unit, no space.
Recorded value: 182.78ft³
